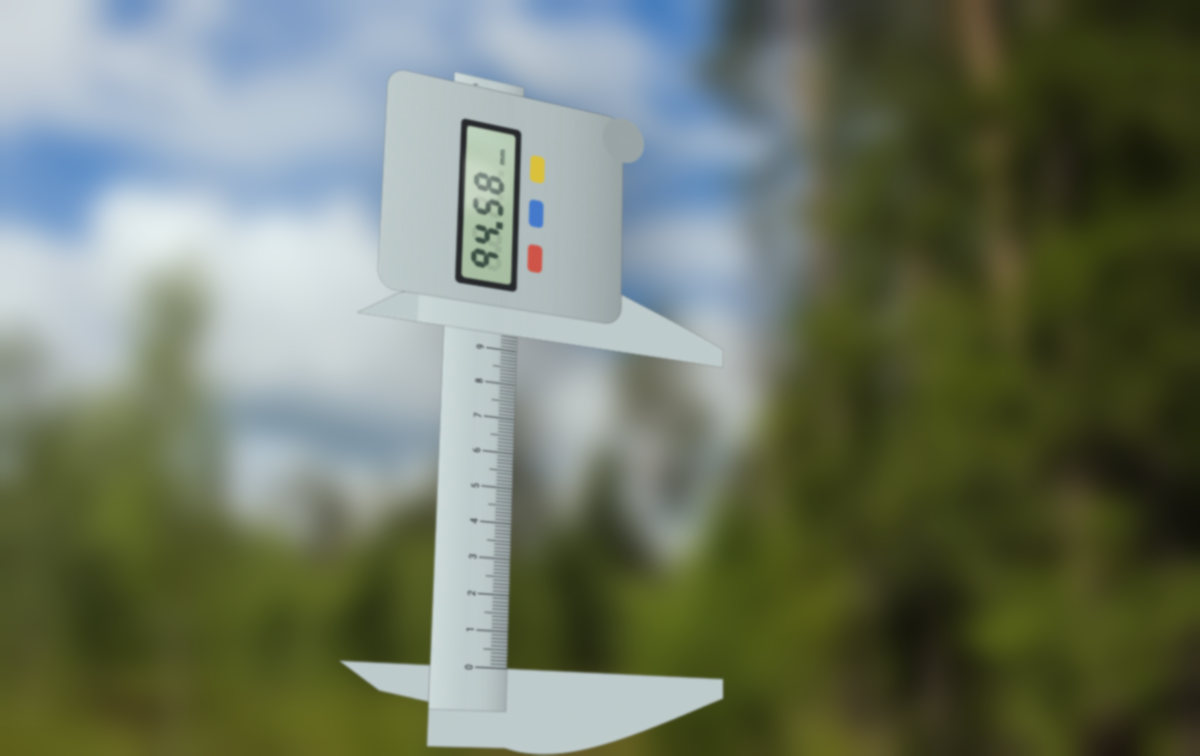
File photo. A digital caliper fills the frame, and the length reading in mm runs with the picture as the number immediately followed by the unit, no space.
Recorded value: 94.58mm
